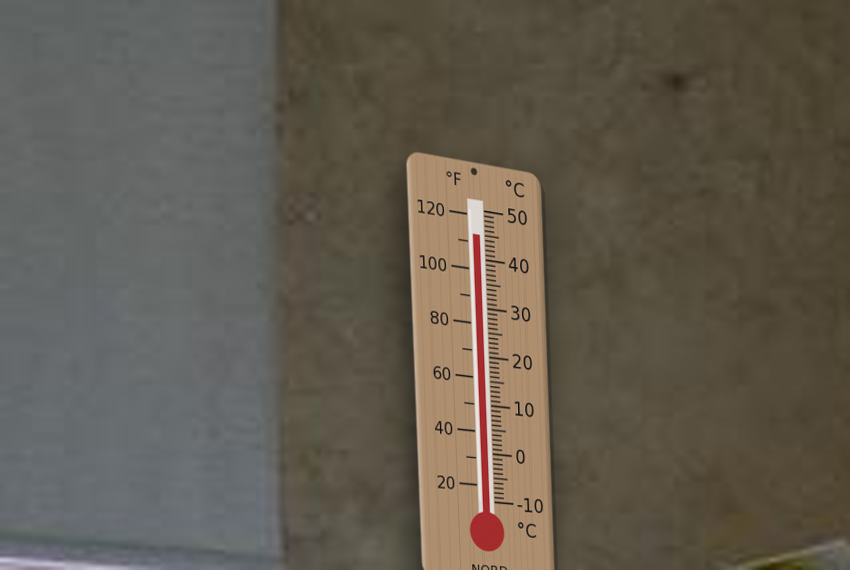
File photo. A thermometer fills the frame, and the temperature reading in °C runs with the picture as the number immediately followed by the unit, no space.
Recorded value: 45°C
